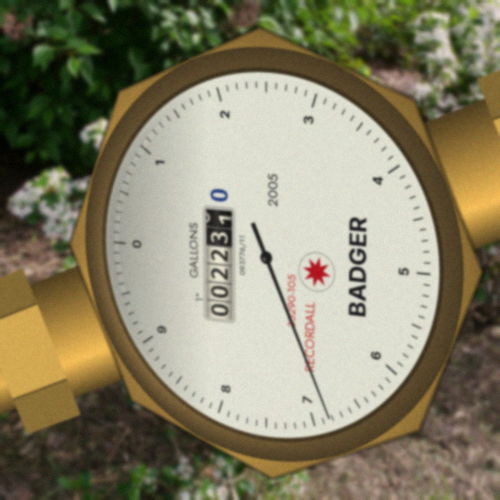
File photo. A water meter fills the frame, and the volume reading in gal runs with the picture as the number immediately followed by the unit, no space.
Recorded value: 22306.8gal
